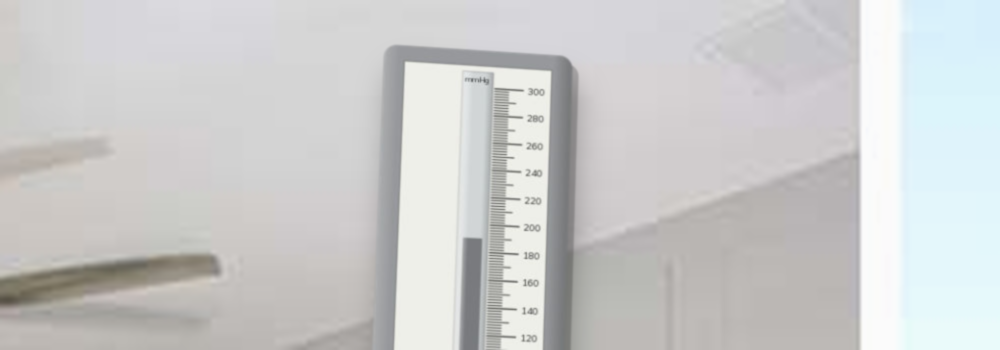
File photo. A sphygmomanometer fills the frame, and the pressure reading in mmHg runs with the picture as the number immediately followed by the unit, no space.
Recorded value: 190mmHg
